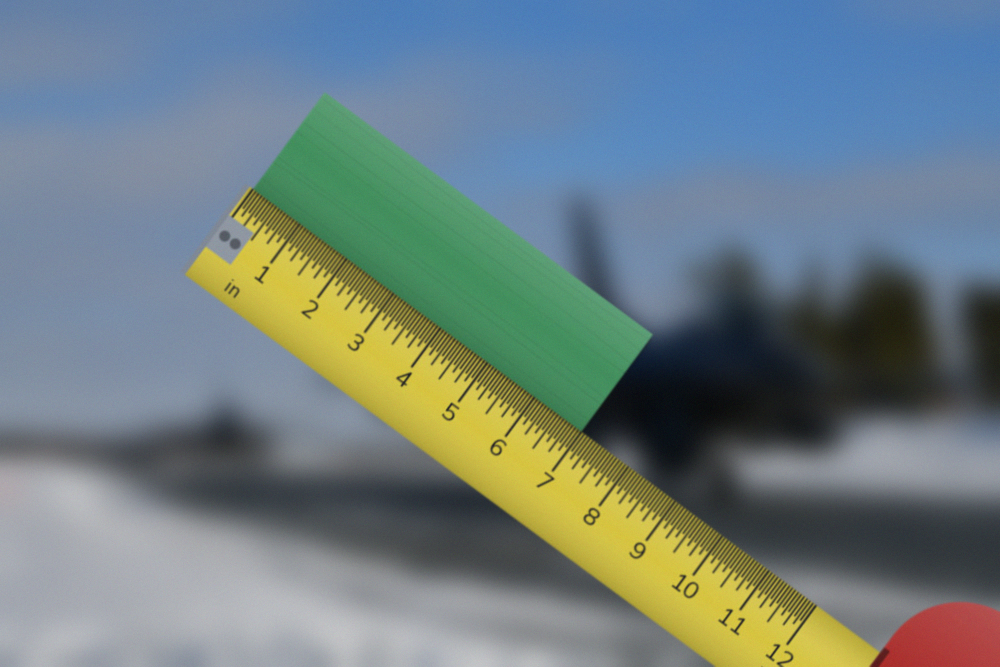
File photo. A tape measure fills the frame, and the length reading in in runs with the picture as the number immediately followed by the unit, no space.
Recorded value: 7in
